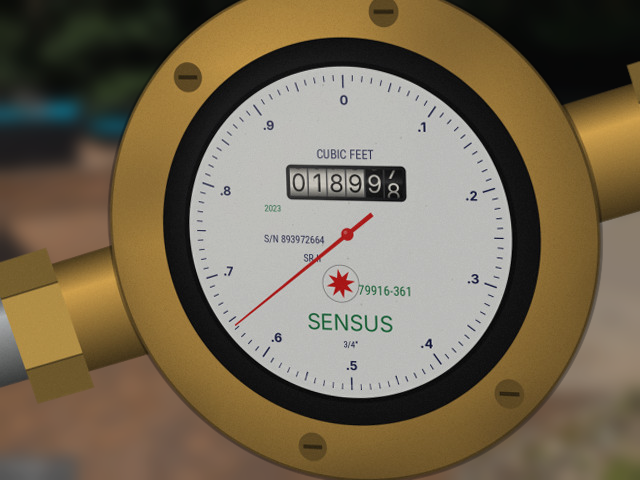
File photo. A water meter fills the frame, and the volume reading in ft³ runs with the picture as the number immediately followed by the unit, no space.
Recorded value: 18997.64ft³
